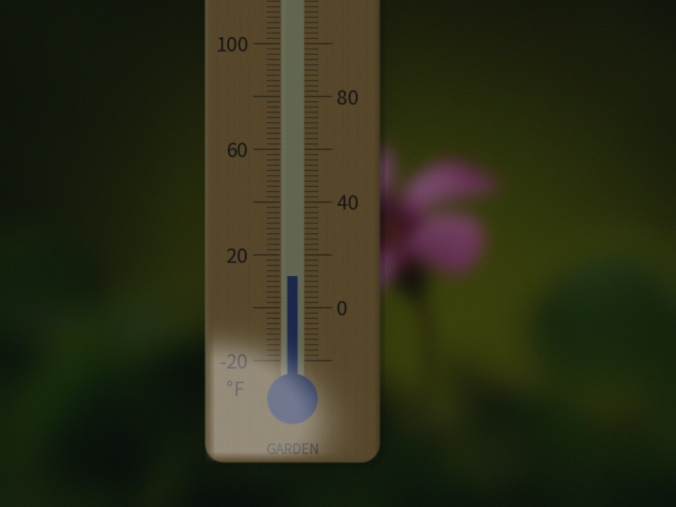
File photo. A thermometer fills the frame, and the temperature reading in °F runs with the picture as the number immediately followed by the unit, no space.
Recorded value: 12°F
